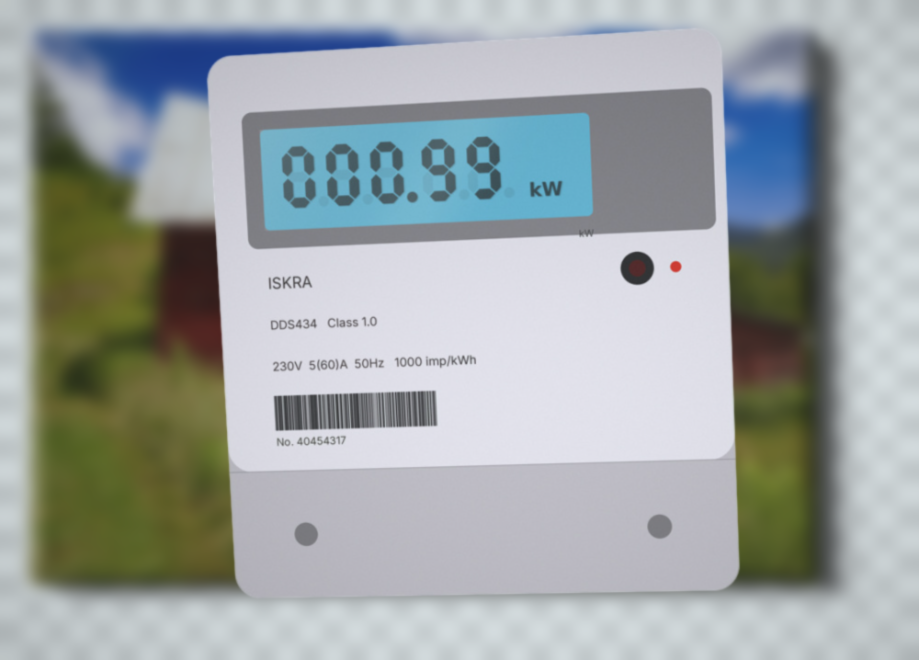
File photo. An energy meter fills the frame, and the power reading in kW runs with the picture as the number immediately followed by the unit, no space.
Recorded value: 0.99kW
